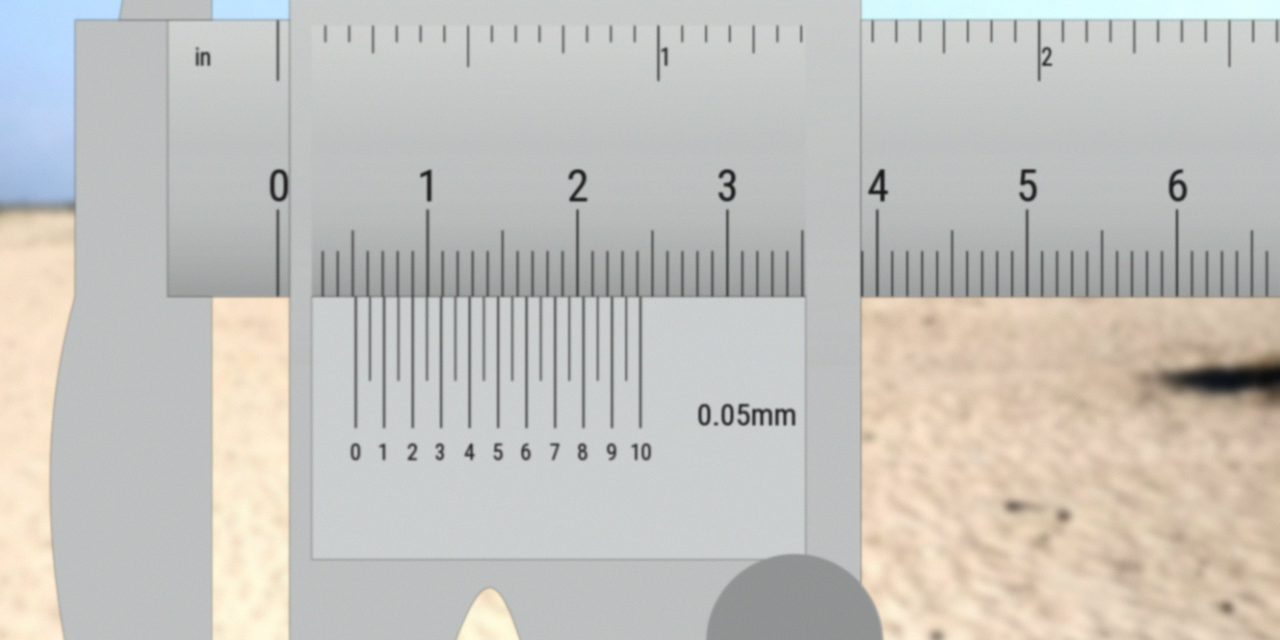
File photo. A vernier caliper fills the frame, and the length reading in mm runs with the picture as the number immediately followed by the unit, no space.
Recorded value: 5.2mm
